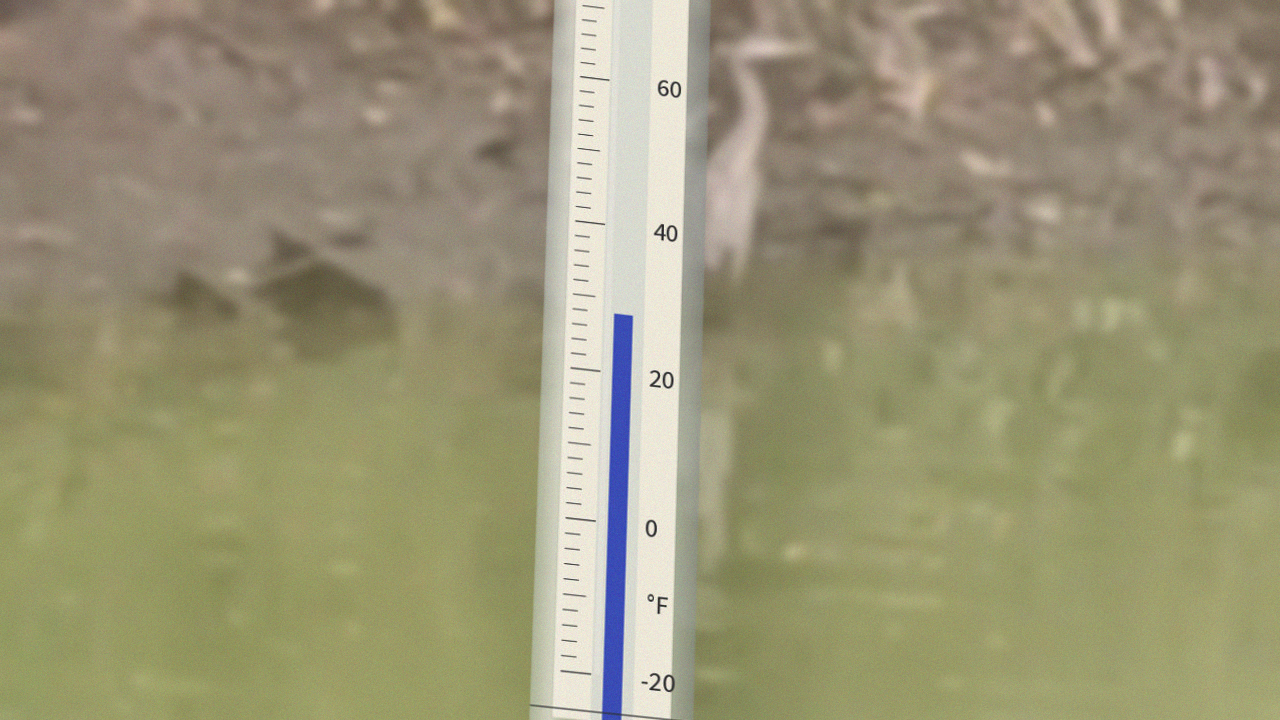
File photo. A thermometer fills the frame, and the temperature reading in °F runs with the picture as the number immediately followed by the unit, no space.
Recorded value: 28°F
